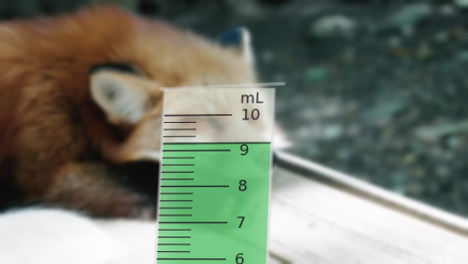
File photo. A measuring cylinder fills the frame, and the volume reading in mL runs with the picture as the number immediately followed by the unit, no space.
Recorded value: 9.2mL
